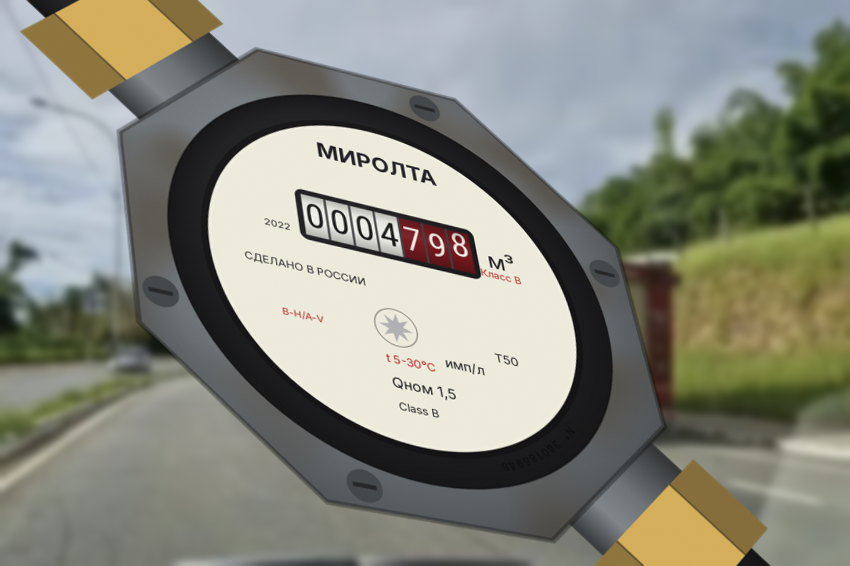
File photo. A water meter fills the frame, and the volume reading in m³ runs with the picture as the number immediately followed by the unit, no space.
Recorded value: 4.798m³
